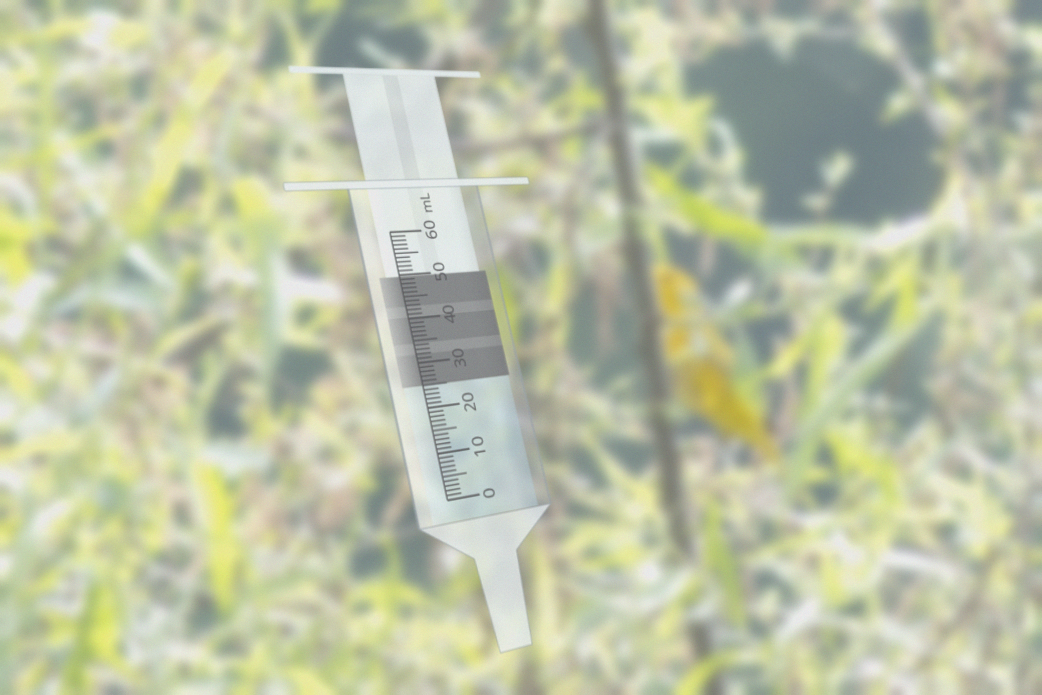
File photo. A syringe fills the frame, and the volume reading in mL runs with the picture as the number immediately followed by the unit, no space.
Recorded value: 25mL
